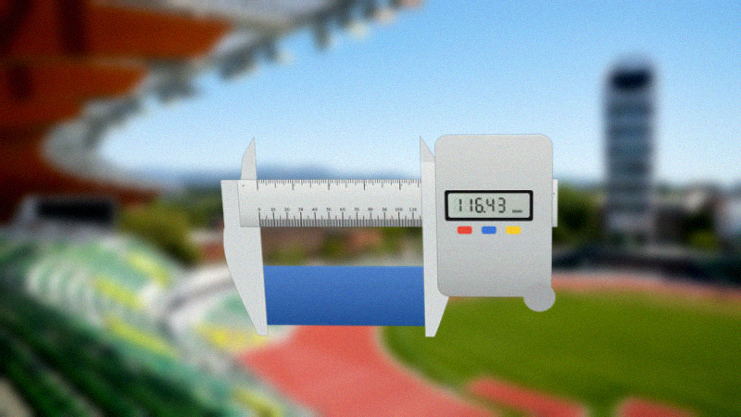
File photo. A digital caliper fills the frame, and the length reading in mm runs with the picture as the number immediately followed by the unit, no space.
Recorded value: 116.43mm
